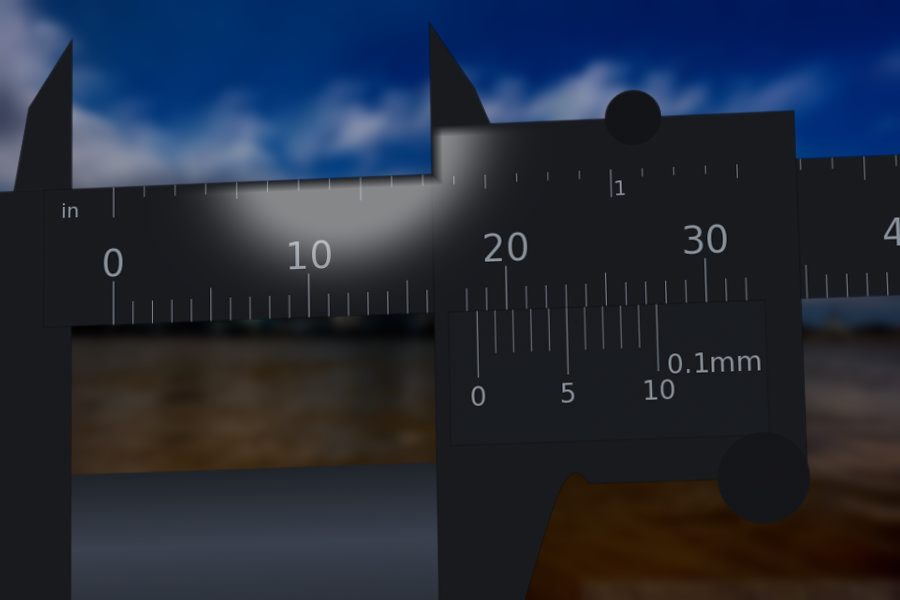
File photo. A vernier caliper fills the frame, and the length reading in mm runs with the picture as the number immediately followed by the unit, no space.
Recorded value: 18.5mm
